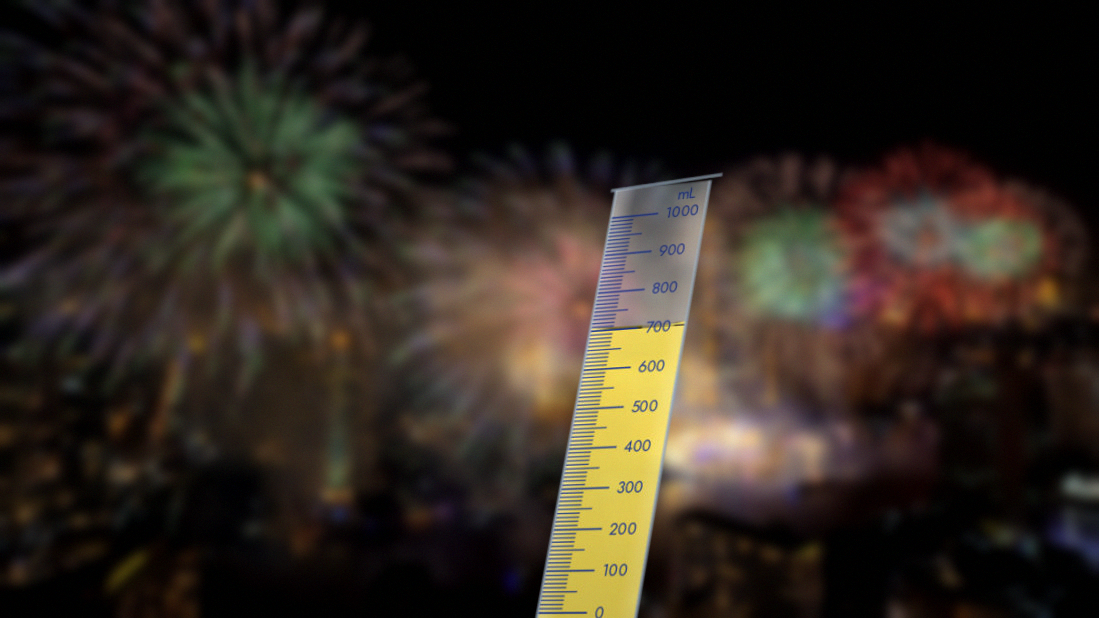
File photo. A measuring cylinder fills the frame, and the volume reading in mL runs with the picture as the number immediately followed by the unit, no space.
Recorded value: 700mL
